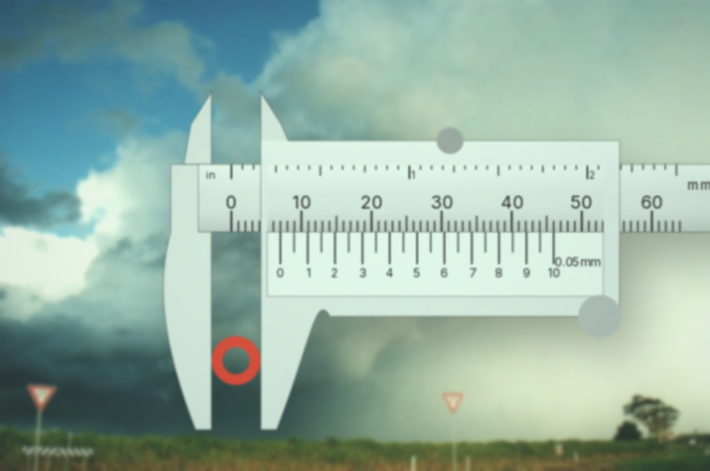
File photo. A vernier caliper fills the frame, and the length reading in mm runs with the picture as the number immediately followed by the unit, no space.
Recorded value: 7.0mm
